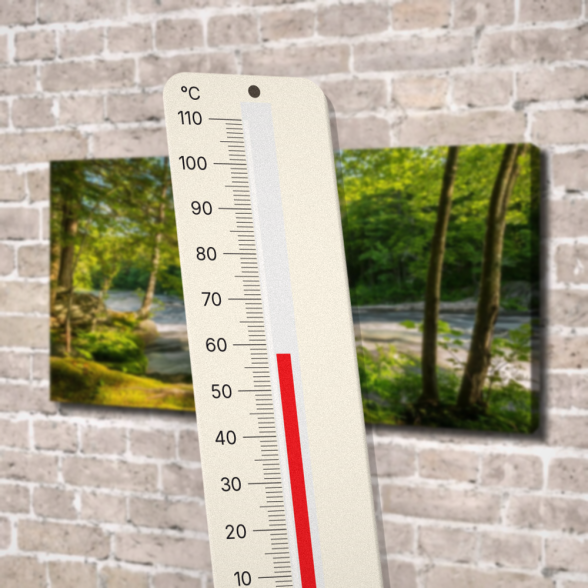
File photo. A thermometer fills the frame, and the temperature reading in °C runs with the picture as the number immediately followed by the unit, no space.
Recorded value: 58°C
